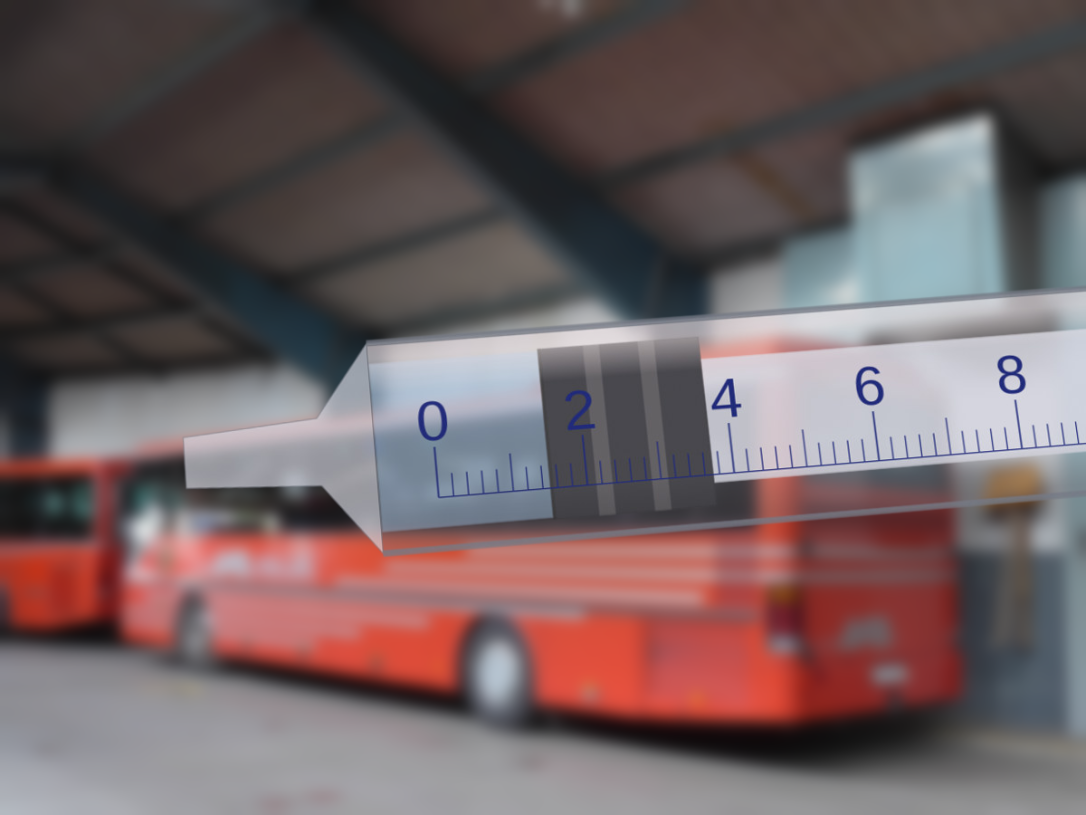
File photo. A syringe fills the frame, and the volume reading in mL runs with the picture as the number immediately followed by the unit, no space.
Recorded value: 1.5mL
